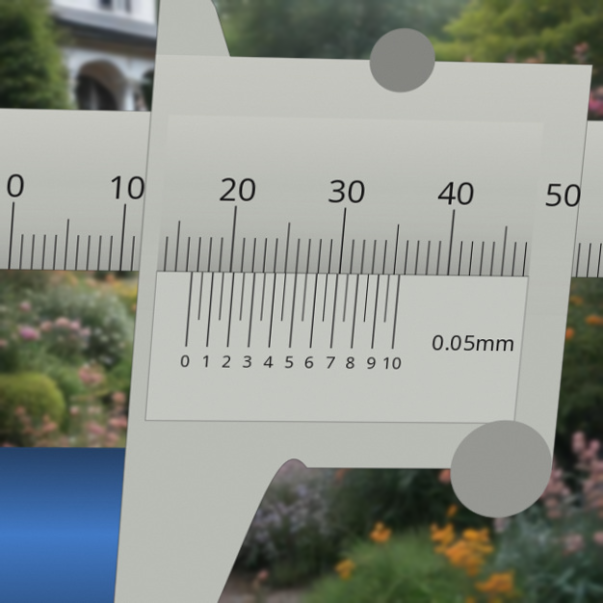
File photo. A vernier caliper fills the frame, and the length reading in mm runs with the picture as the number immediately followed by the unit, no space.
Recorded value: 16.5mm
